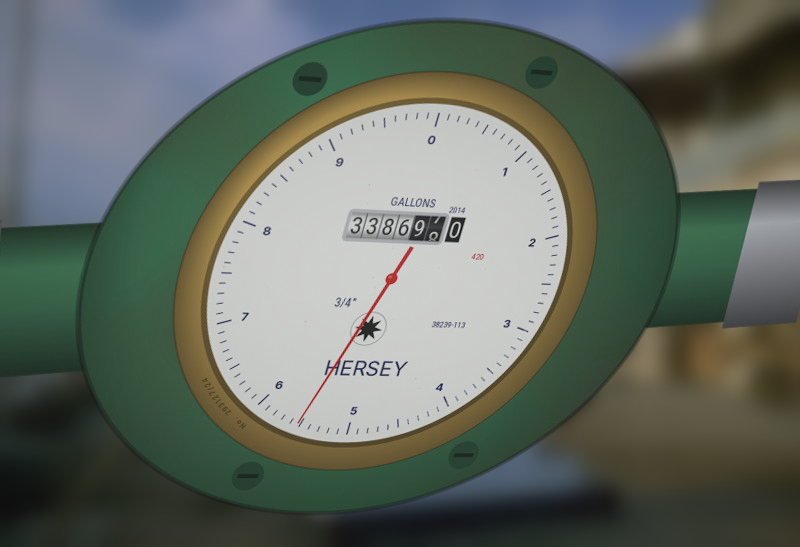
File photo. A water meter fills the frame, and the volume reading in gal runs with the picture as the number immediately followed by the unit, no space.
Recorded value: 3386975.5gal
